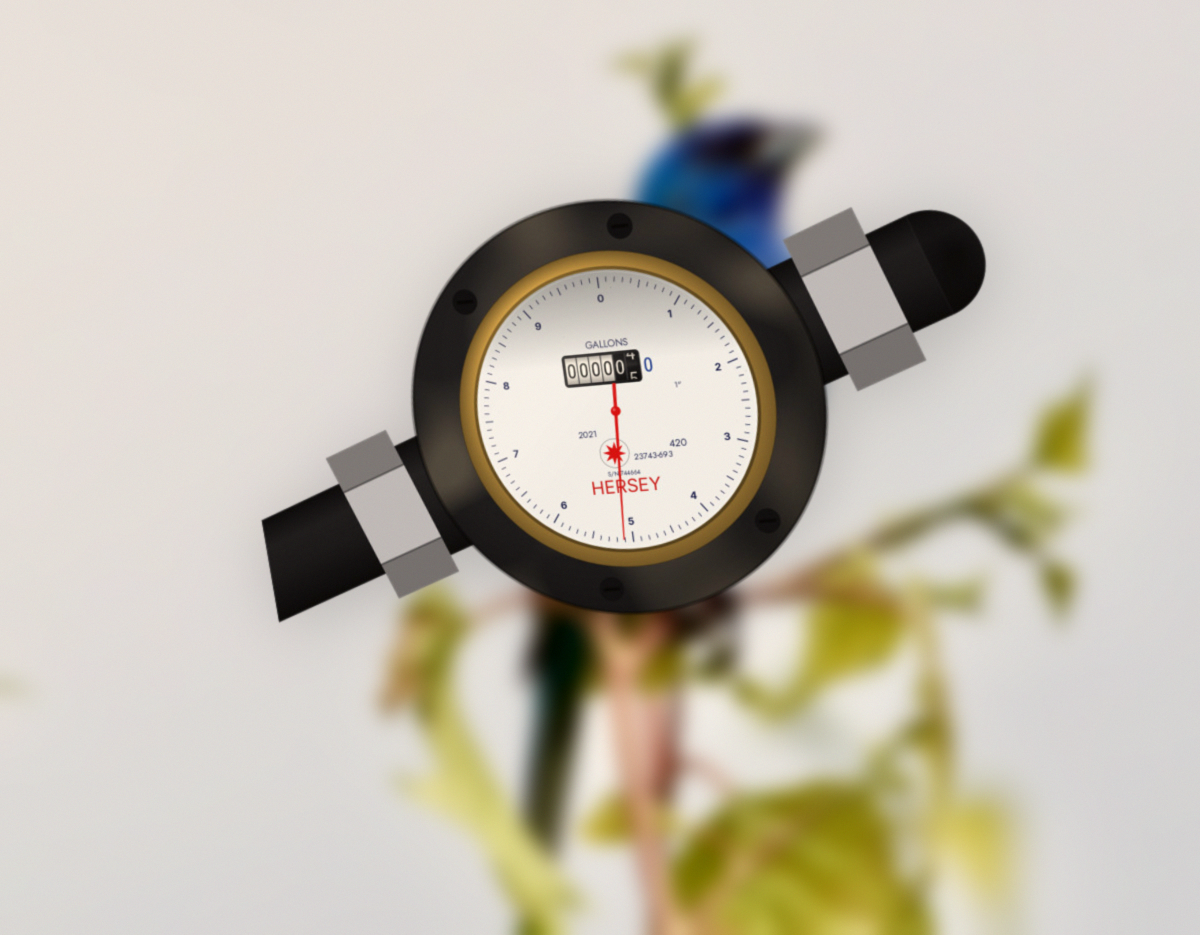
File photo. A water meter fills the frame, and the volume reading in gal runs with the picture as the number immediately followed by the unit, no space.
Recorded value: 45.1gal
